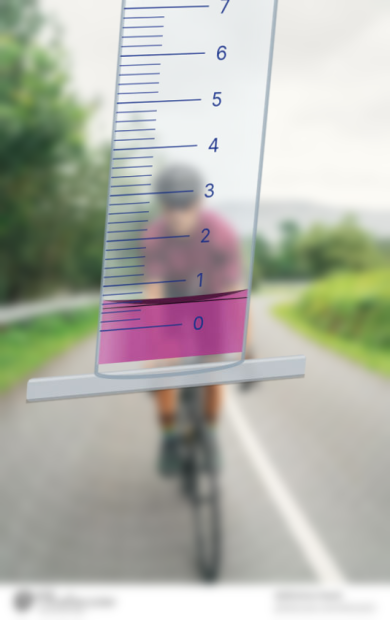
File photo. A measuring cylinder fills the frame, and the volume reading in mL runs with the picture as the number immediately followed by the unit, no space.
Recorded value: 0.5mL
